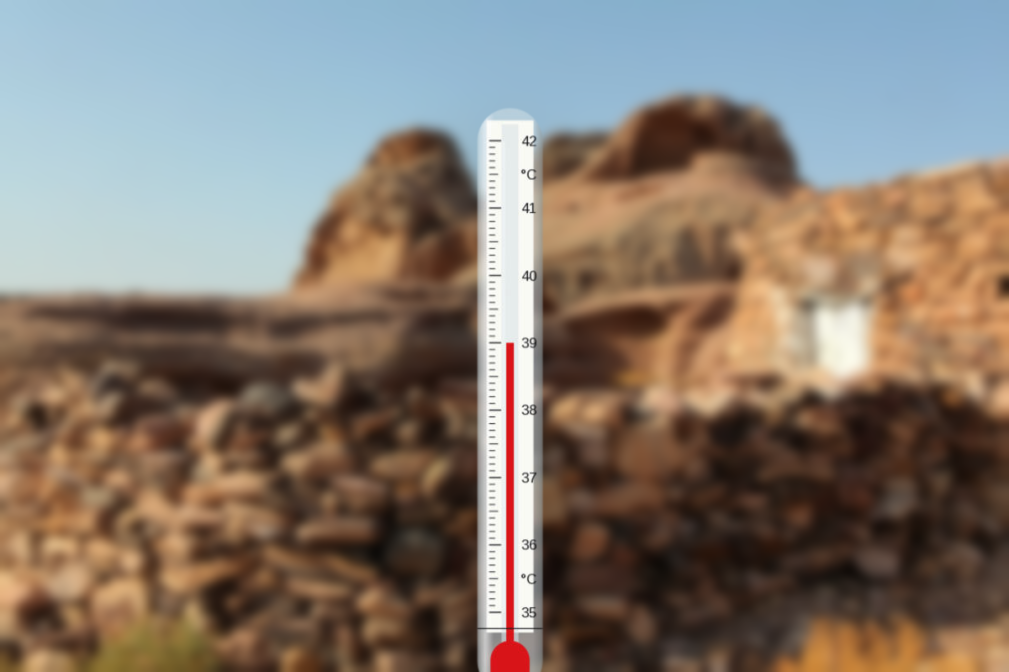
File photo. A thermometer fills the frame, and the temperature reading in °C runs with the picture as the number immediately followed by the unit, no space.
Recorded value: 39°C
